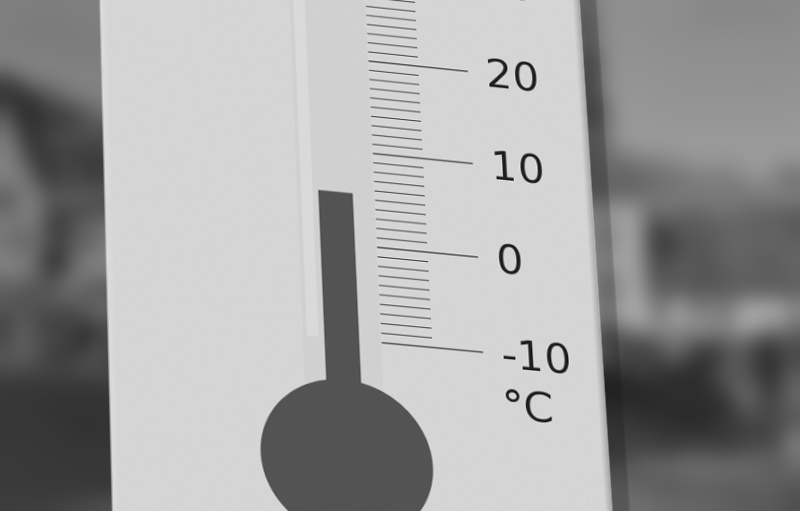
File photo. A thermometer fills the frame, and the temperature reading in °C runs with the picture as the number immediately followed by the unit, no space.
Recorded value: 5.5°C
